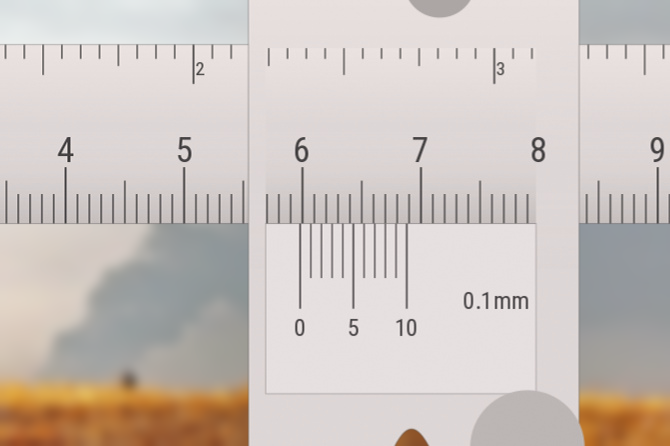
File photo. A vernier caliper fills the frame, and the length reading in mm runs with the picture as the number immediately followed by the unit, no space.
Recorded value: 59.8mm
